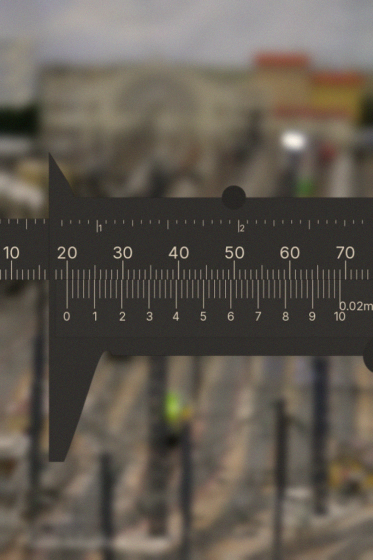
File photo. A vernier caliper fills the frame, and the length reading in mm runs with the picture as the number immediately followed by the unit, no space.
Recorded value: 20.0mm
